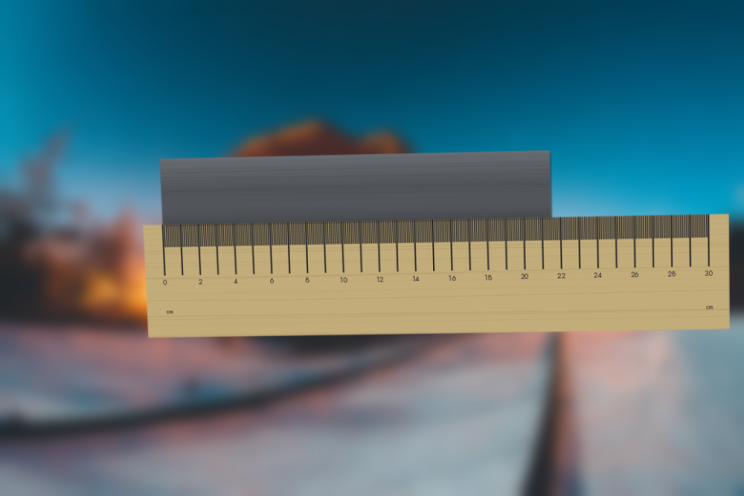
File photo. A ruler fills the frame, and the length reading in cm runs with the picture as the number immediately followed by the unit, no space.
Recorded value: 21.5cm
